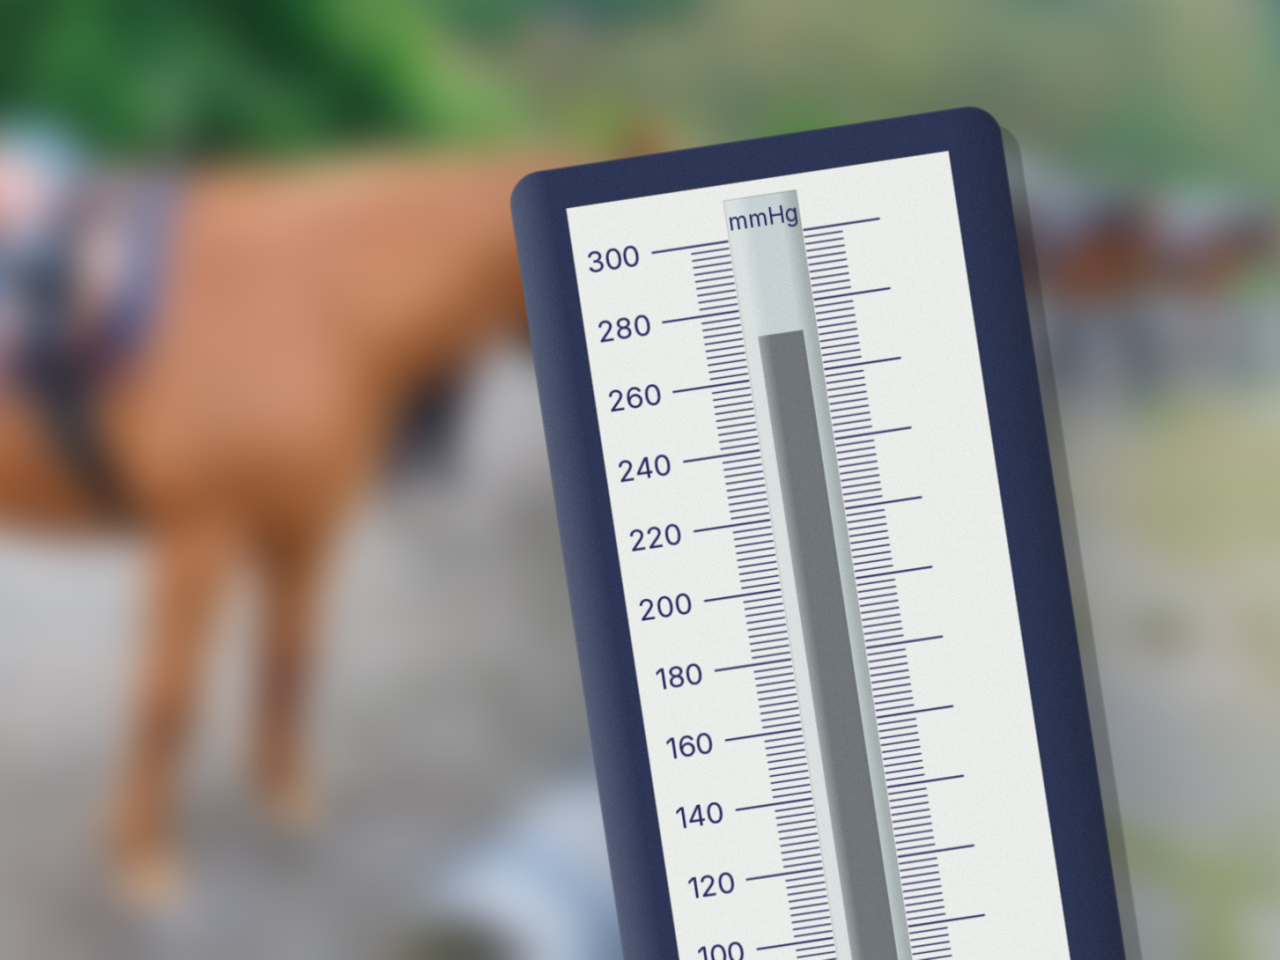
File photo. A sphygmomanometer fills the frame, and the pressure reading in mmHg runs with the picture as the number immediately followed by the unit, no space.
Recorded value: 272mmHg
